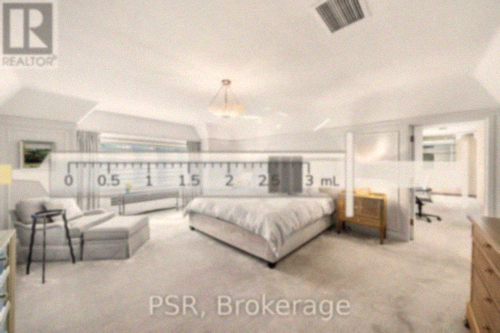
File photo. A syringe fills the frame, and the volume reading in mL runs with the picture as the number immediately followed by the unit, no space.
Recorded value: 2.5mL
